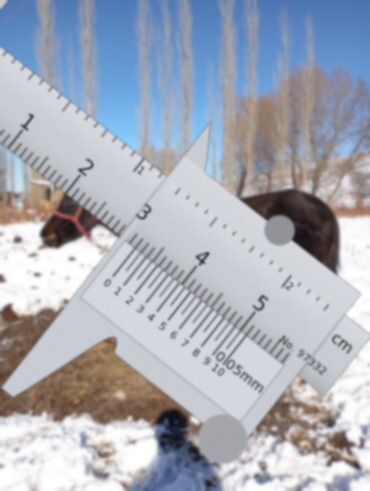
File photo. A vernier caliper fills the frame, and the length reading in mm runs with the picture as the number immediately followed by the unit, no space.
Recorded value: 32.0mm
